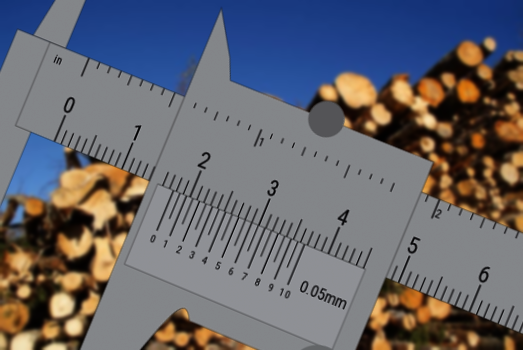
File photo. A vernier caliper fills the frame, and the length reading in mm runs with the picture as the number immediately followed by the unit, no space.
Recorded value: 17.6mm
